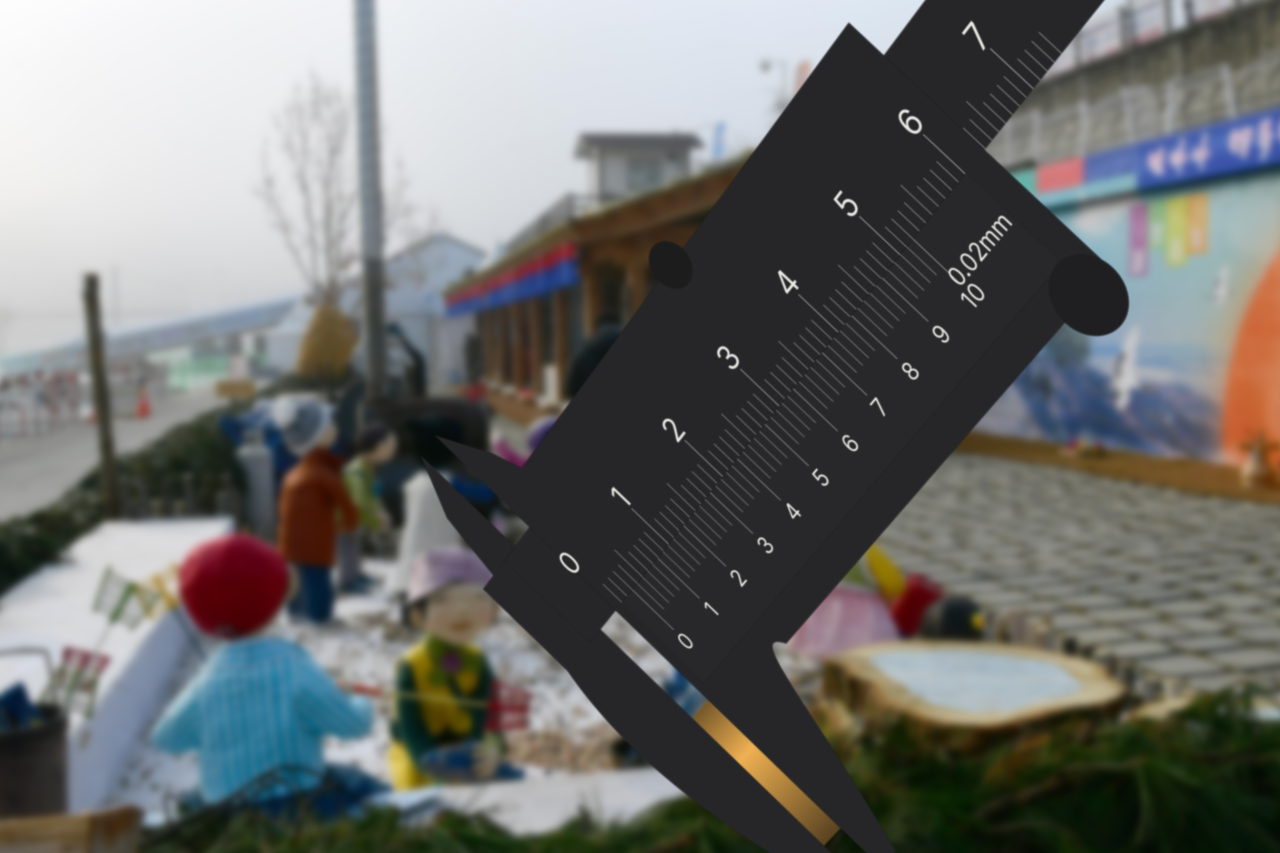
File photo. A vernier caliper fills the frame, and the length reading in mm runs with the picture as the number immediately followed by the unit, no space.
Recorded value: 3.0mm
